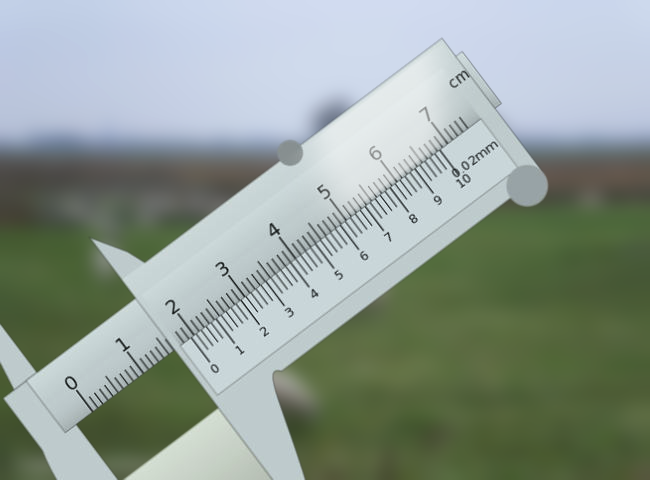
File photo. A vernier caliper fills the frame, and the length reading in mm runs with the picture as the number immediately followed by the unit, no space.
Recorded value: 19.4mm
